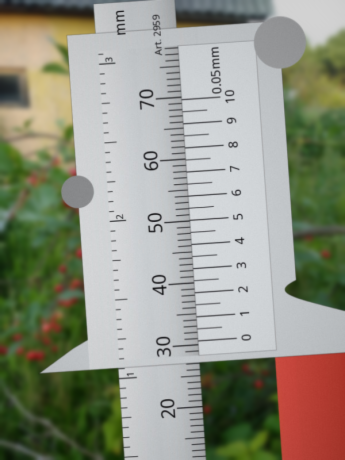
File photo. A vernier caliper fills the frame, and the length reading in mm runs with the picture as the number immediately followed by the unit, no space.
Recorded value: 30.6mm
